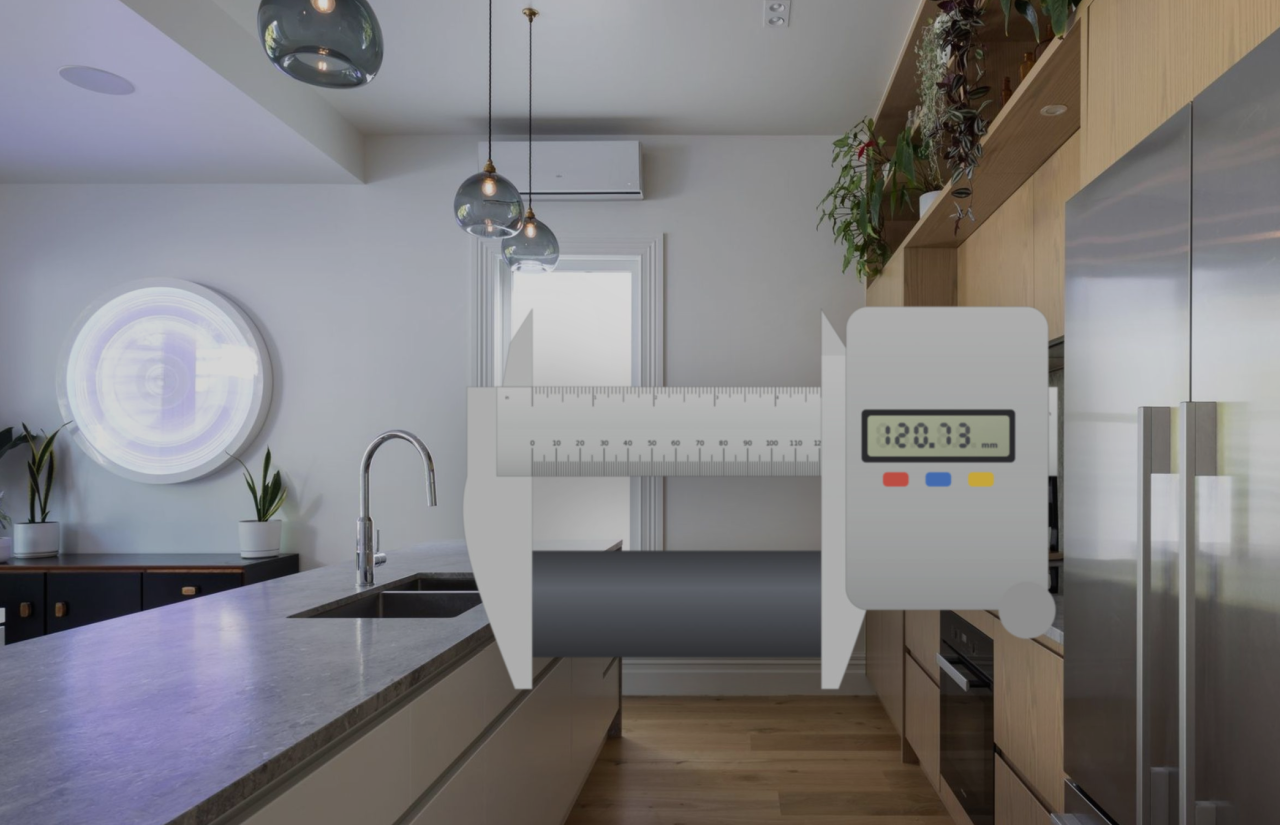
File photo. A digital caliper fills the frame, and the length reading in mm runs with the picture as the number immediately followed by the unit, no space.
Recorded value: 120.73mm
